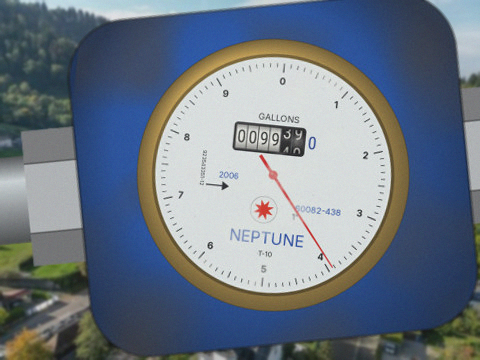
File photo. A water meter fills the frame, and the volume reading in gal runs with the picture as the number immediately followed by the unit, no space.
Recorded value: 99393.9gal
